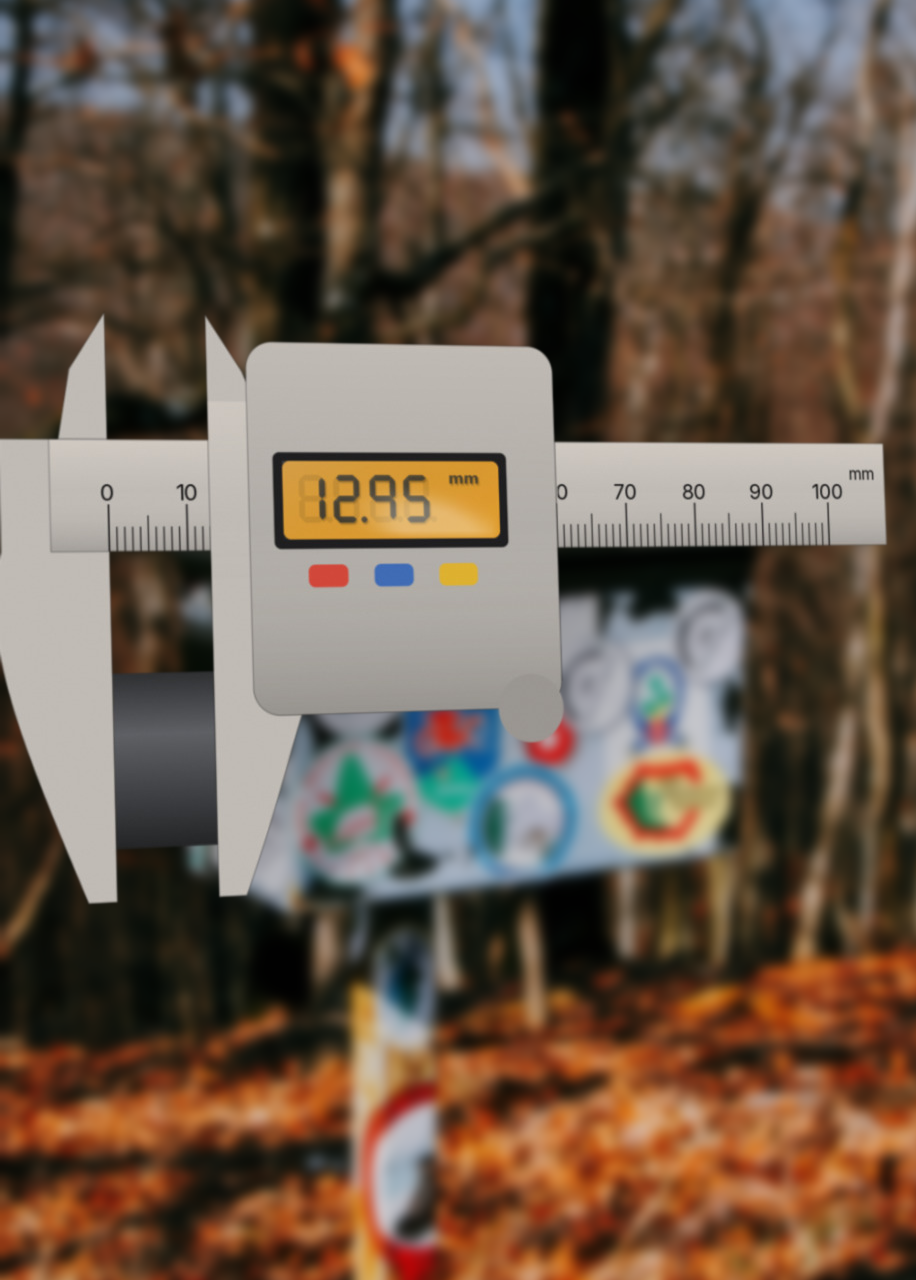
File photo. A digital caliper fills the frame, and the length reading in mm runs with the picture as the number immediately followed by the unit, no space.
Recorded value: 12.95mm
